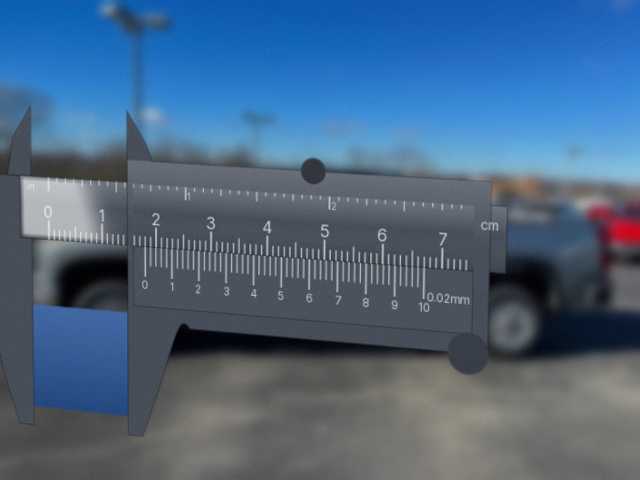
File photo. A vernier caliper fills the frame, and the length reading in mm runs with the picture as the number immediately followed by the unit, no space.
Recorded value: 18.0mm
